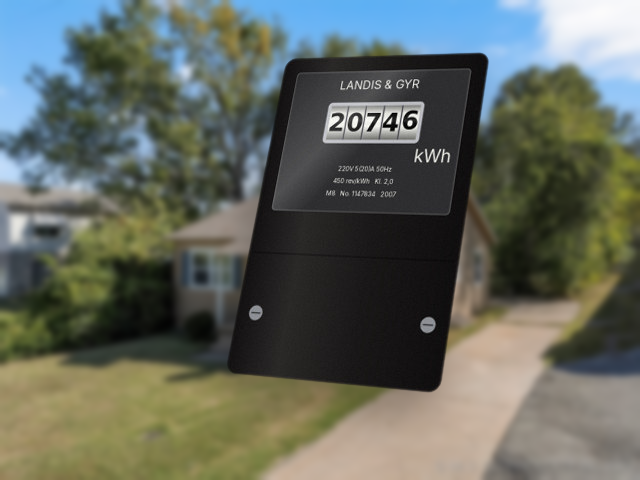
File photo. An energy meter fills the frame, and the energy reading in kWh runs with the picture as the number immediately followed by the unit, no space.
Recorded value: 20746kWh
